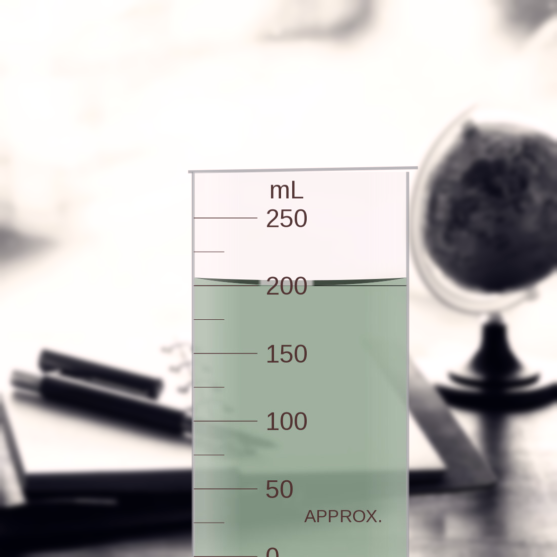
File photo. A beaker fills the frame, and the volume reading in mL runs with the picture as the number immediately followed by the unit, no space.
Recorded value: 200mL
